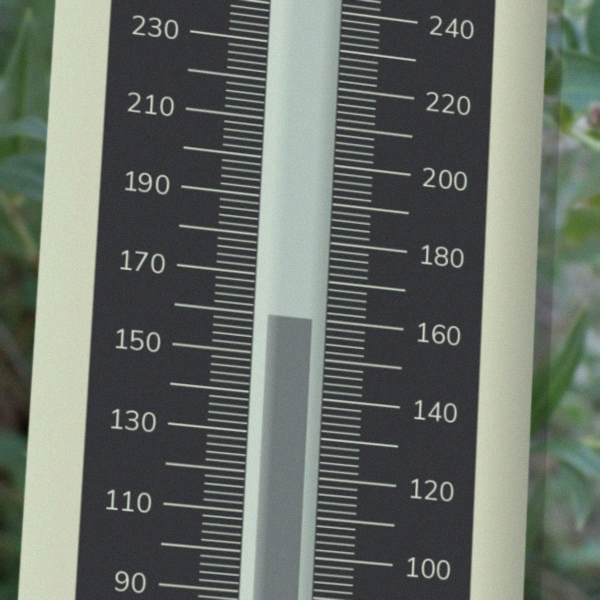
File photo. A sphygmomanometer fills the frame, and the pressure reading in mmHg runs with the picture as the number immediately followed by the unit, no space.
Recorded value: 160mmHg
